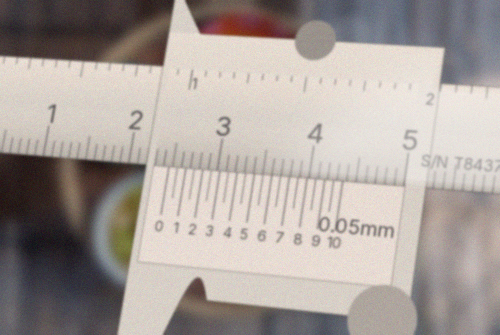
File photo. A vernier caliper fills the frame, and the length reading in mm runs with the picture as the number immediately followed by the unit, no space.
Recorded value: 24.6mm
